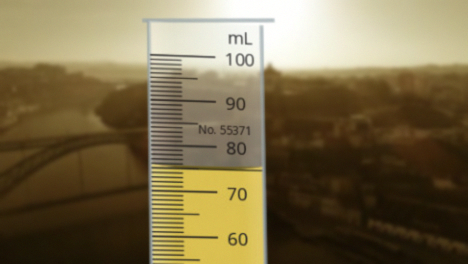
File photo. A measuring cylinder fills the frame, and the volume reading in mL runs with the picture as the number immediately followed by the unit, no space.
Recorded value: 75mL
